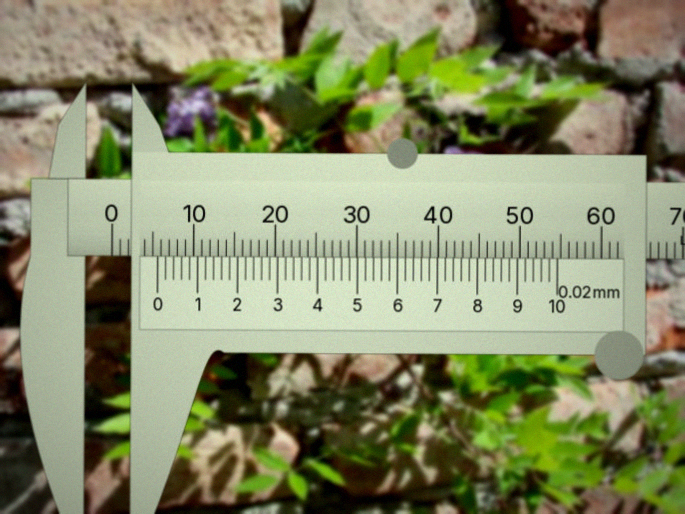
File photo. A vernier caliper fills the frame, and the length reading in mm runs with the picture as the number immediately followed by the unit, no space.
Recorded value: 5.6mm
